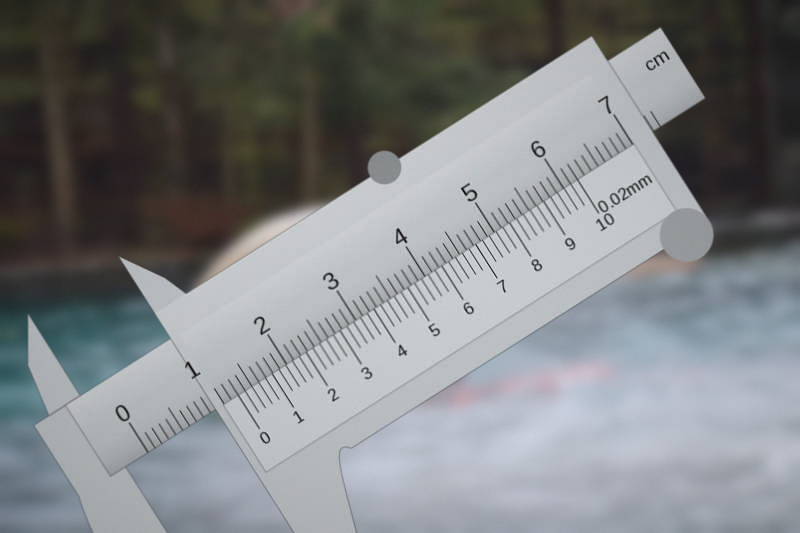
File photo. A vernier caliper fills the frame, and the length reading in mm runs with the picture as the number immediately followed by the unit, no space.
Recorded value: 13.0mm
